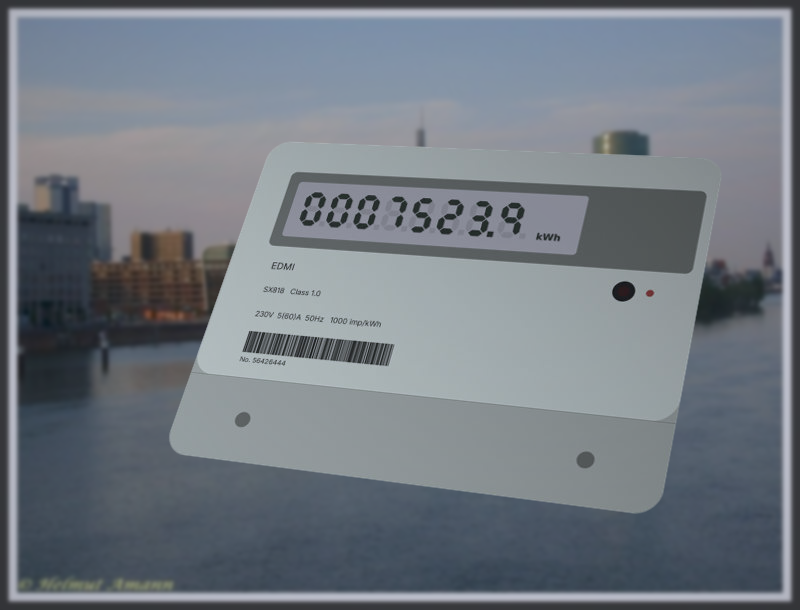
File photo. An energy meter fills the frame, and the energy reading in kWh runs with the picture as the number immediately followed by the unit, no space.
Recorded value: 7523.9kWh
